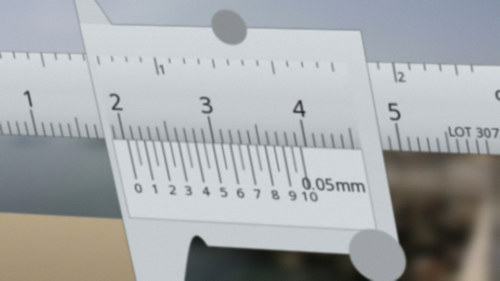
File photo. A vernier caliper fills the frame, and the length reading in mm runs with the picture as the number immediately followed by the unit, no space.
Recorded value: 20.4mm
